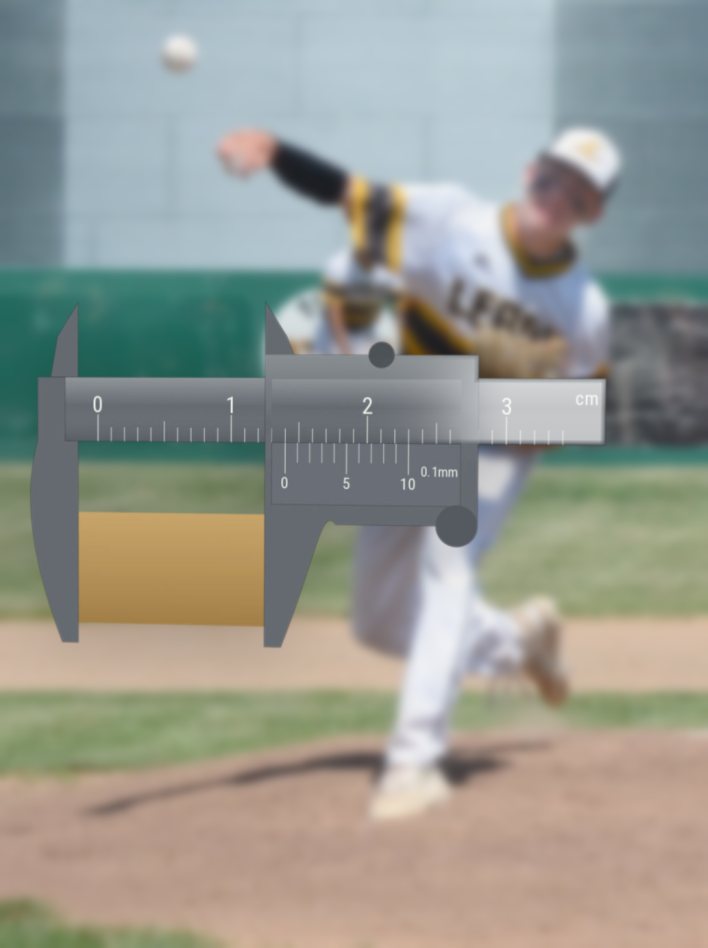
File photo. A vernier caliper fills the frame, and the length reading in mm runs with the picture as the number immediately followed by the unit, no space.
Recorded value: 14.0mm
